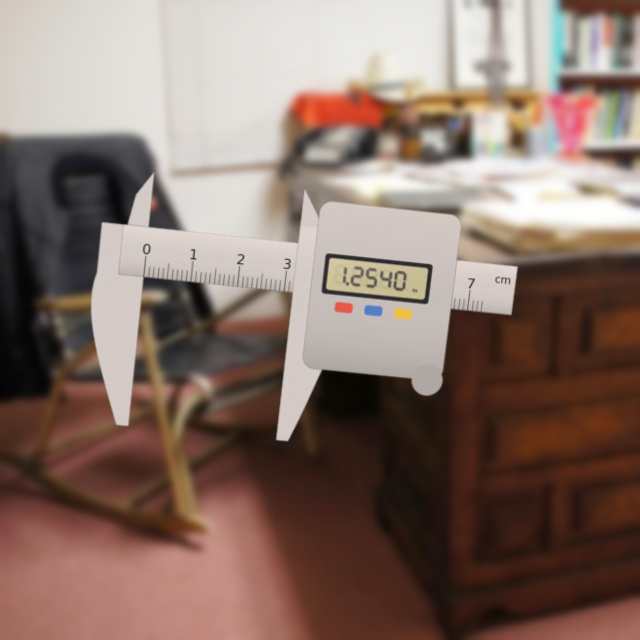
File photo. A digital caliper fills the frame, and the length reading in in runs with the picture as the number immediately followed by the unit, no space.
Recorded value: 1.2540in
